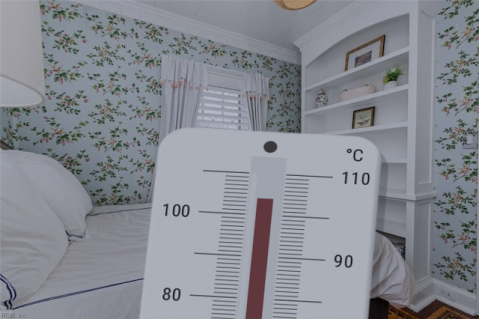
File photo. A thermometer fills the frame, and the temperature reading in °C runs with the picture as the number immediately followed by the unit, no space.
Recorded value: 104°C
